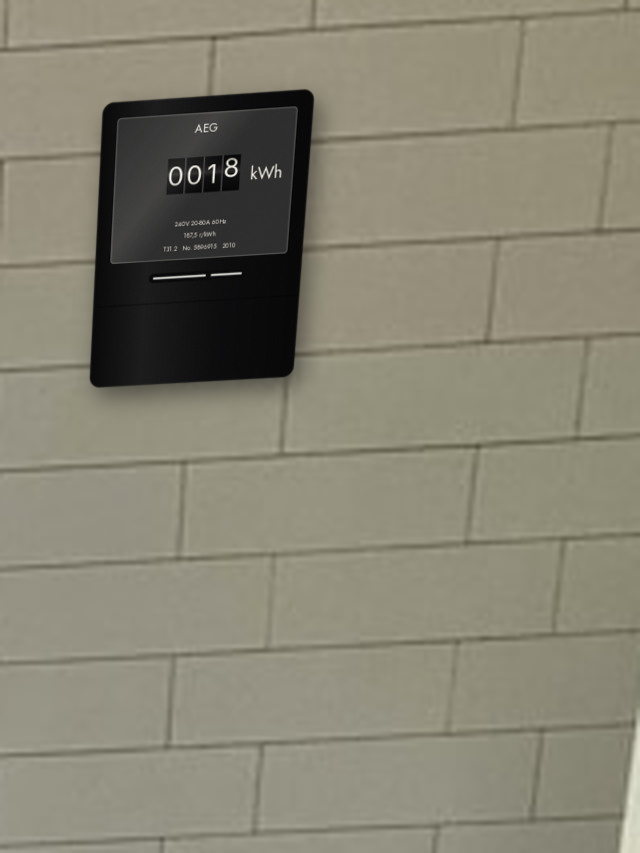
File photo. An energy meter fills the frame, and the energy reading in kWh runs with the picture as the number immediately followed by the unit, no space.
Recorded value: 18kWh
